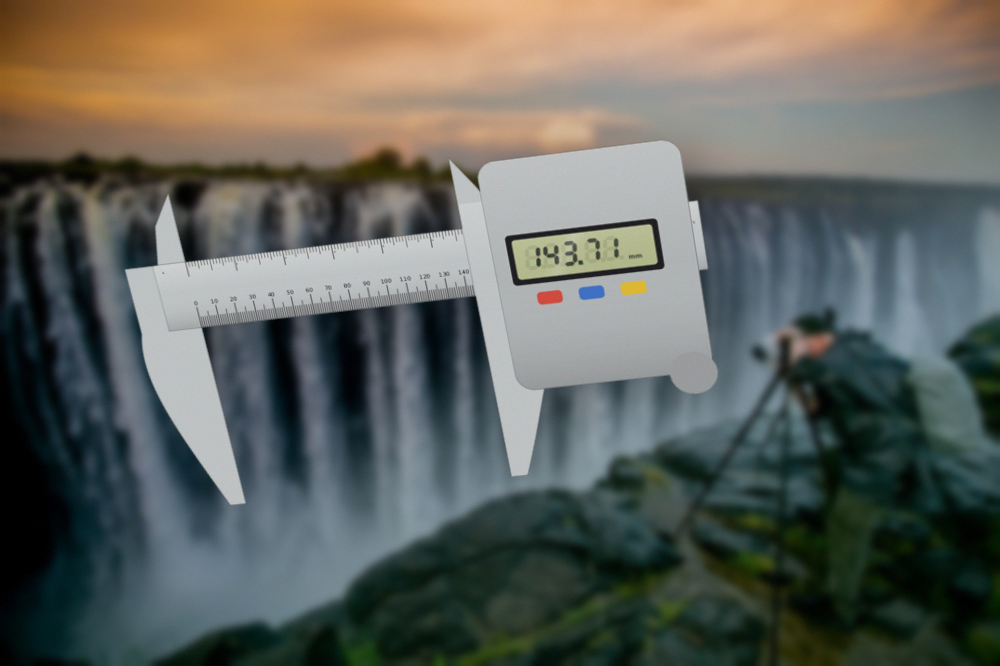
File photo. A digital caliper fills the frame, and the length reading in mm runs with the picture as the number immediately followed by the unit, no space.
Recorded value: 143.71mm
